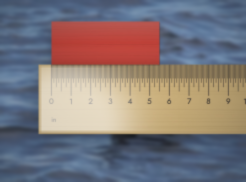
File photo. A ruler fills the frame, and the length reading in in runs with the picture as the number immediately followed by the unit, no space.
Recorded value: 5.5in
